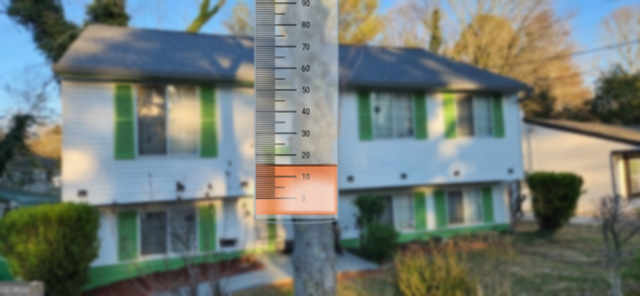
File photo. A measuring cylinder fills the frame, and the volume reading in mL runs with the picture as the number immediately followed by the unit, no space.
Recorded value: 15mL
